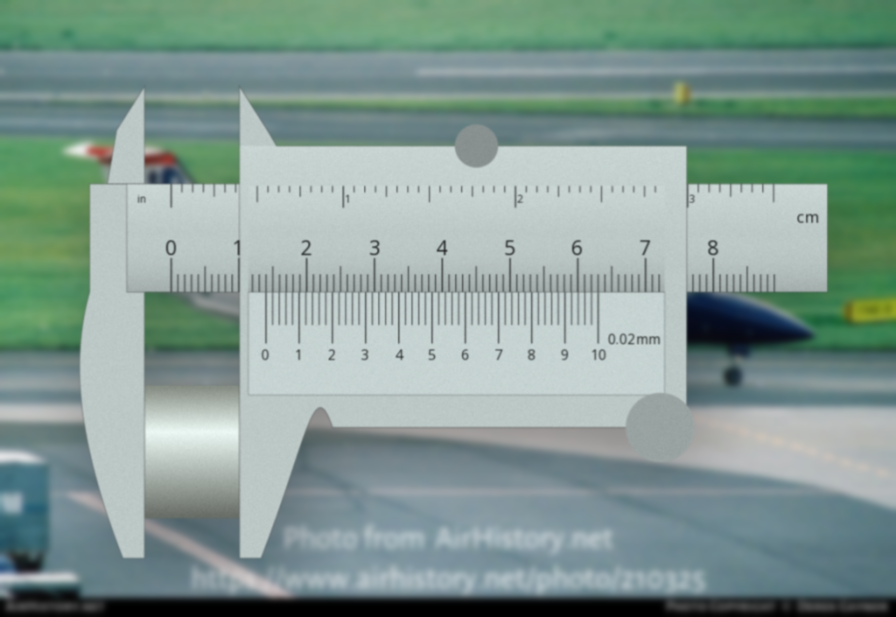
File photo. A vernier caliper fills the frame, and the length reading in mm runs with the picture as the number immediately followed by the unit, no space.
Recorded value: 14.0mm
